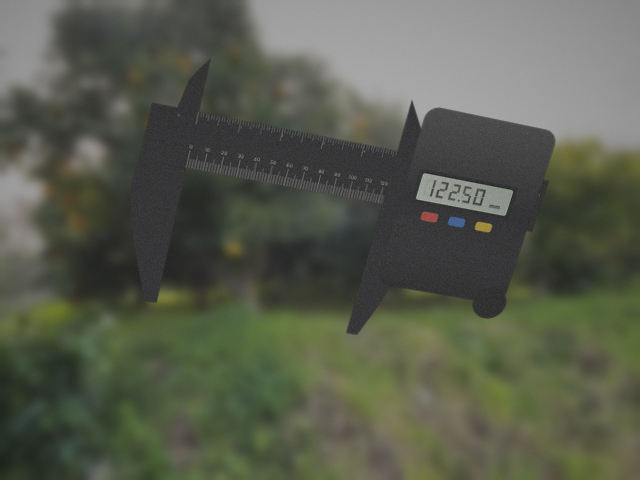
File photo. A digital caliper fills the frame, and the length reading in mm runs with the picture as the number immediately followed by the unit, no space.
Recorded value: 122.50mm
